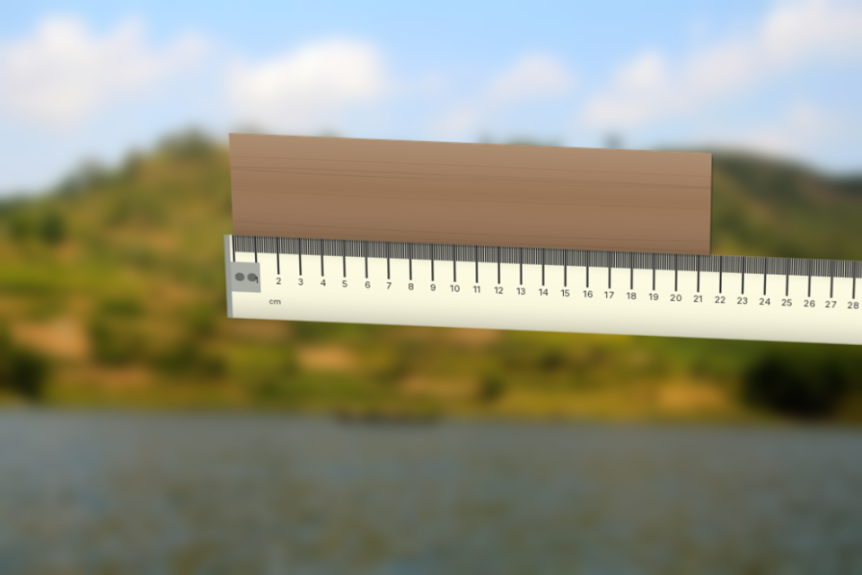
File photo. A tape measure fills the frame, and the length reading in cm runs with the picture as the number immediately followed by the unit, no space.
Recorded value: 21.5cm
